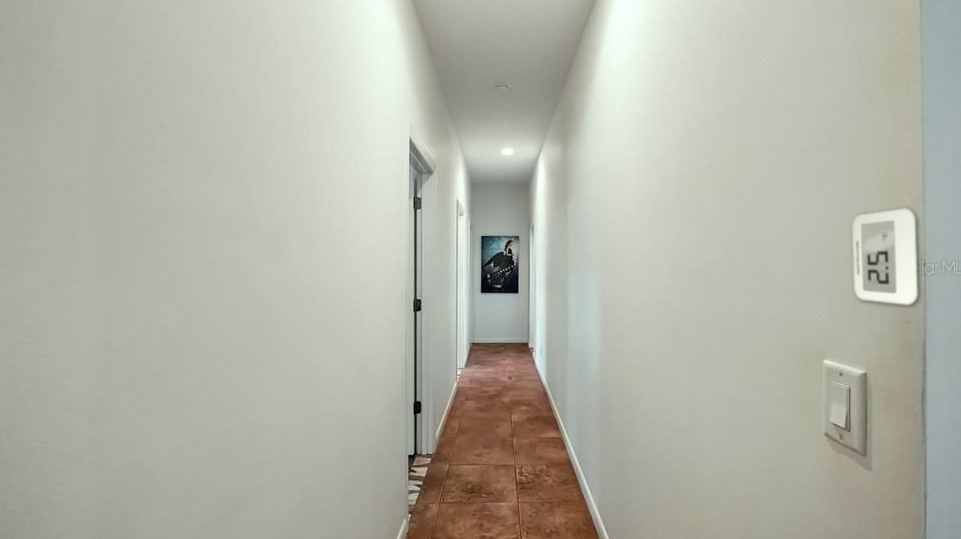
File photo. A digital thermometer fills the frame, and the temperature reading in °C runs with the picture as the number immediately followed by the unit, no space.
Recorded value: 2.5°C
